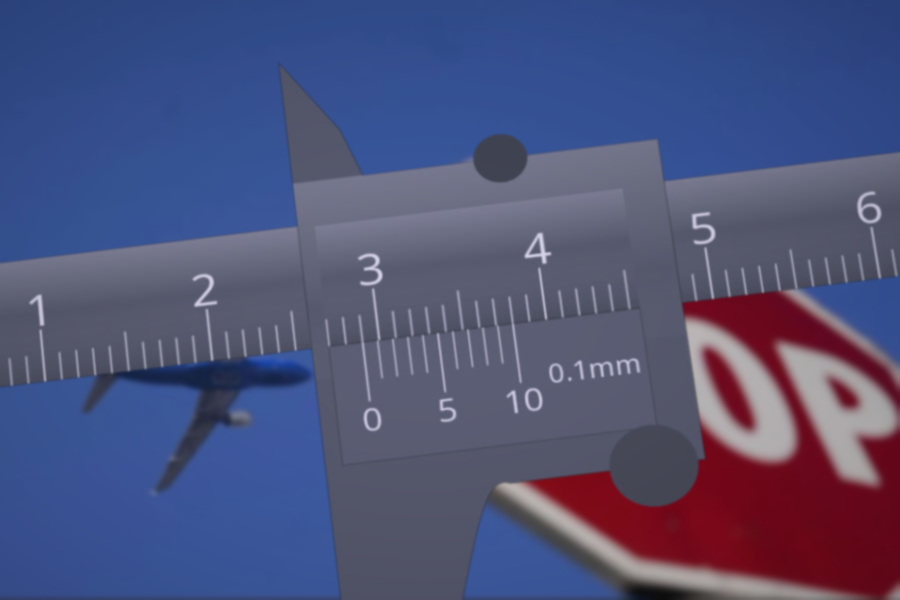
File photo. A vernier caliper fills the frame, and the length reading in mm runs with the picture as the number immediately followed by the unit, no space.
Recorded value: 29.0mm
